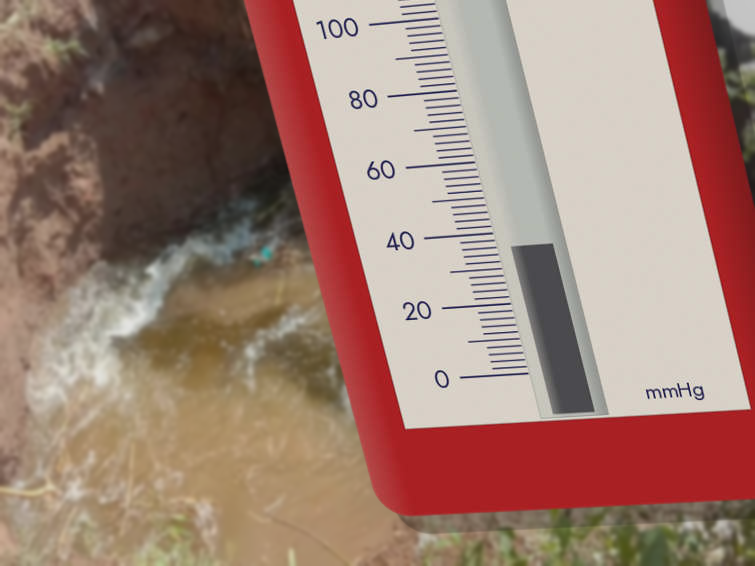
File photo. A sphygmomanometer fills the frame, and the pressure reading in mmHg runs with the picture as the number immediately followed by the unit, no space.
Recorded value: 36mmHg
